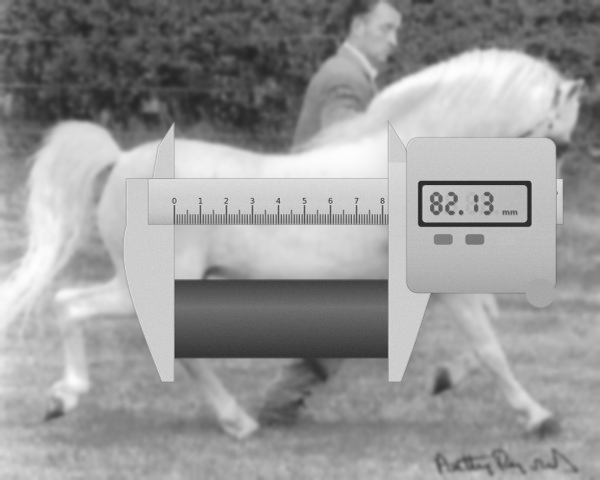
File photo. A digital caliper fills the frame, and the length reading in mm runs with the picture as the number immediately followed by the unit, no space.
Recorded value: 82.13mm
